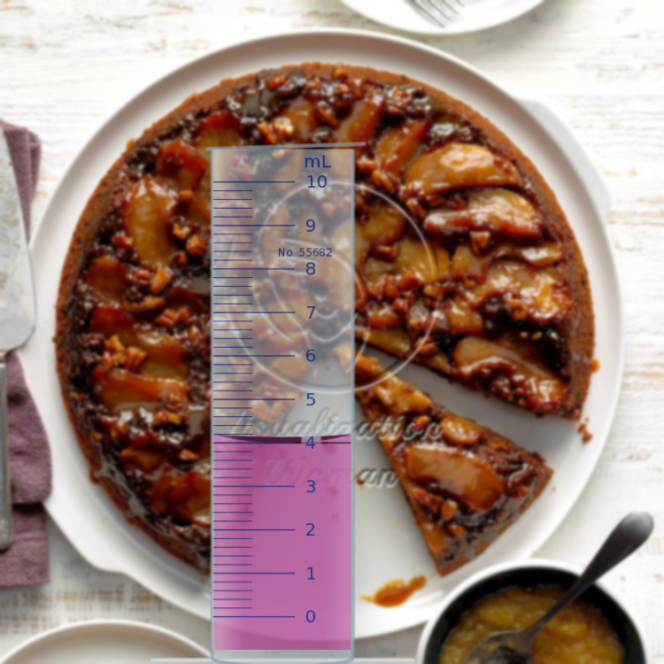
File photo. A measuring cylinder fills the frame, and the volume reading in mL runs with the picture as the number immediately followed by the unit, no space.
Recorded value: 4mL
